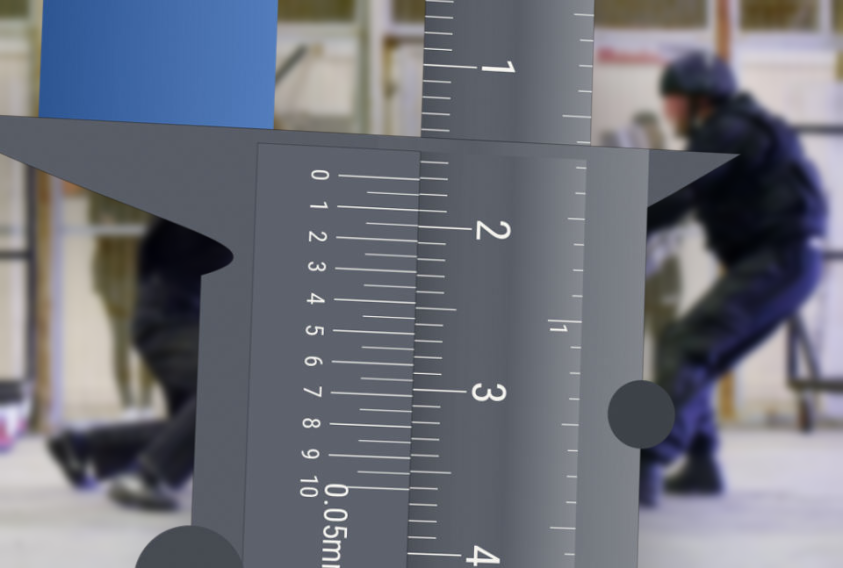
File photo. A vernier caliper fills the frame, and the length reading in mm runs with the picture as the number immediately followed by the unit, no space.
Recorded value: 17.1mm
